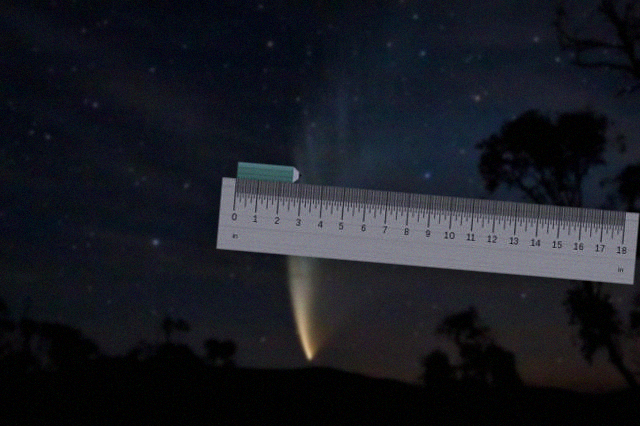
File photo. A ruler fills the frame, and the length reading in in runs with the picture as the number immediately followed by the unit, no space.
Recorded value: 3in
